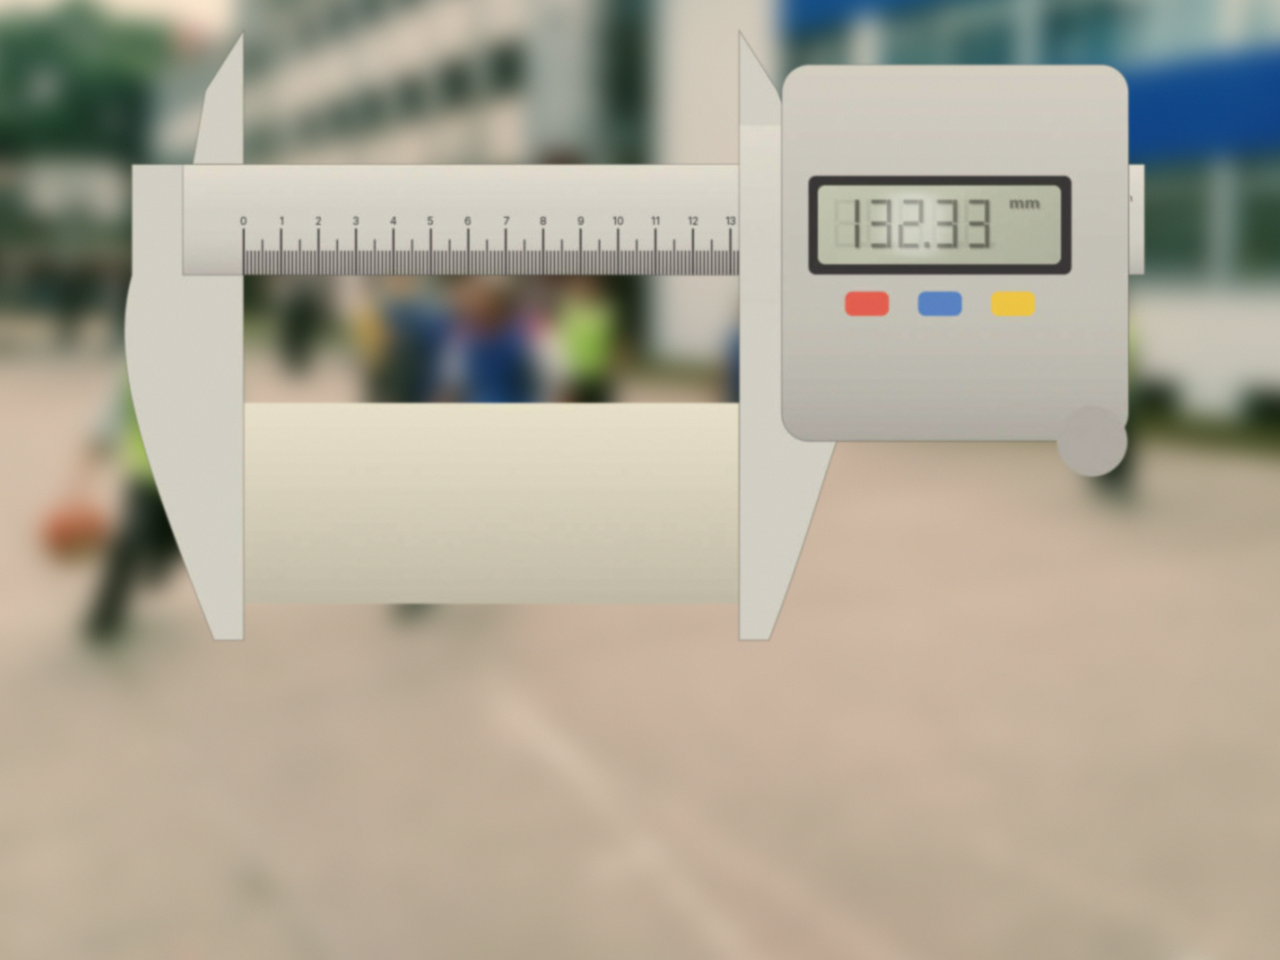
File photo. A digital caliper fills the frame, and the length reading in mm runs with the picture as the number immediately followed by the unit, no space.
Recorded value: 132.33mm
